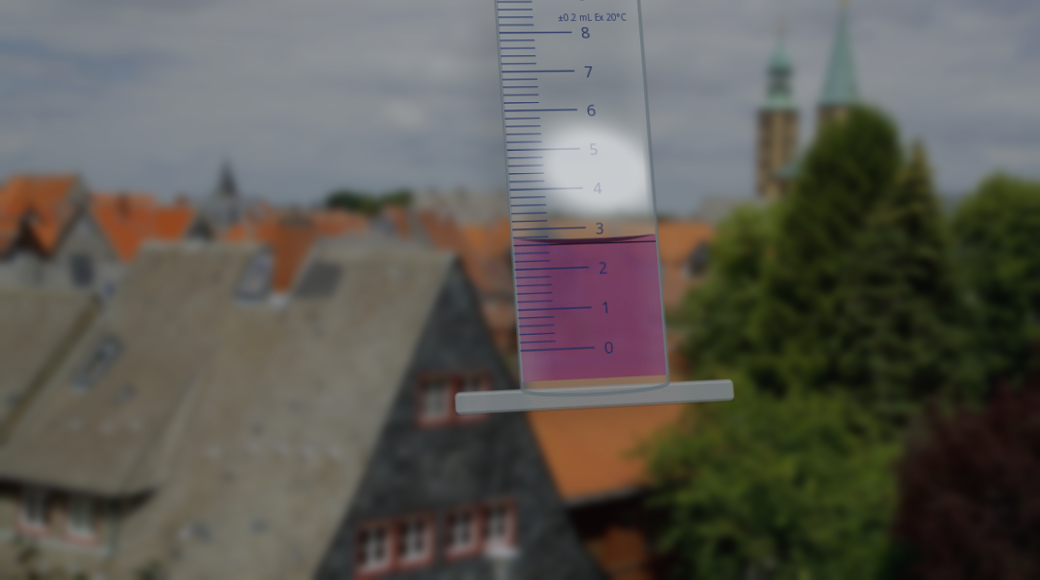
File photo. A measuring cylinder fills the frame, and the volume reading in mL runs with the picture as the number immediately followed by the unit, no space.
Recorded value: 2.6mL
